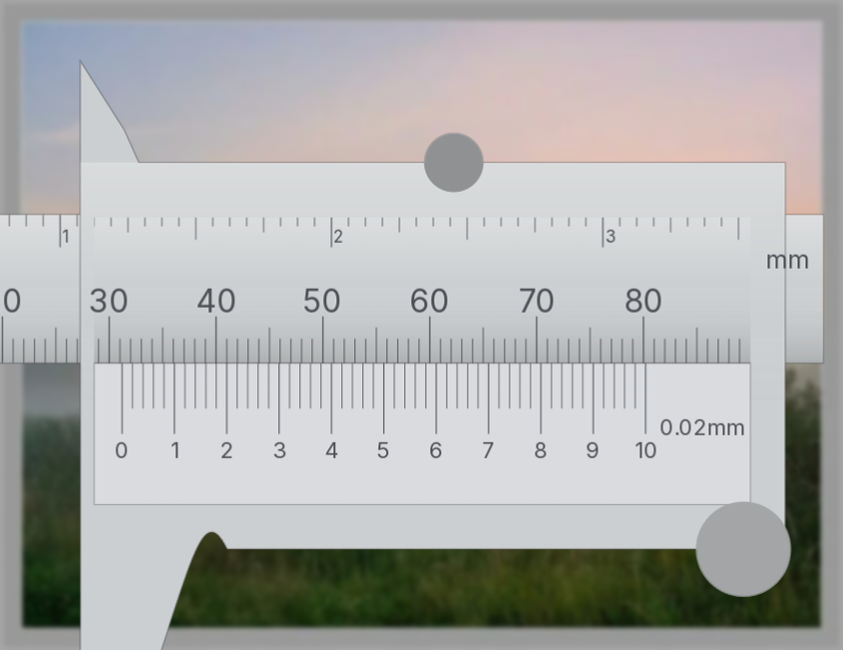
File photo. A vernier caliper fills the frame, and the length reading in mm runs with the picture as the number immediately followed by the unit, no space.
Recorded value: 31.2mm
